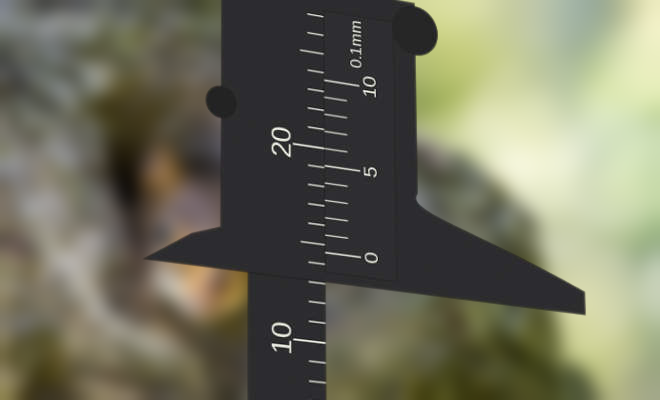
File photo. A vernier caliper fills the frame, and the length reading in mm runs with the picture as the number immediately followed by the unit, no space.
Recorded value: 14.6mm
